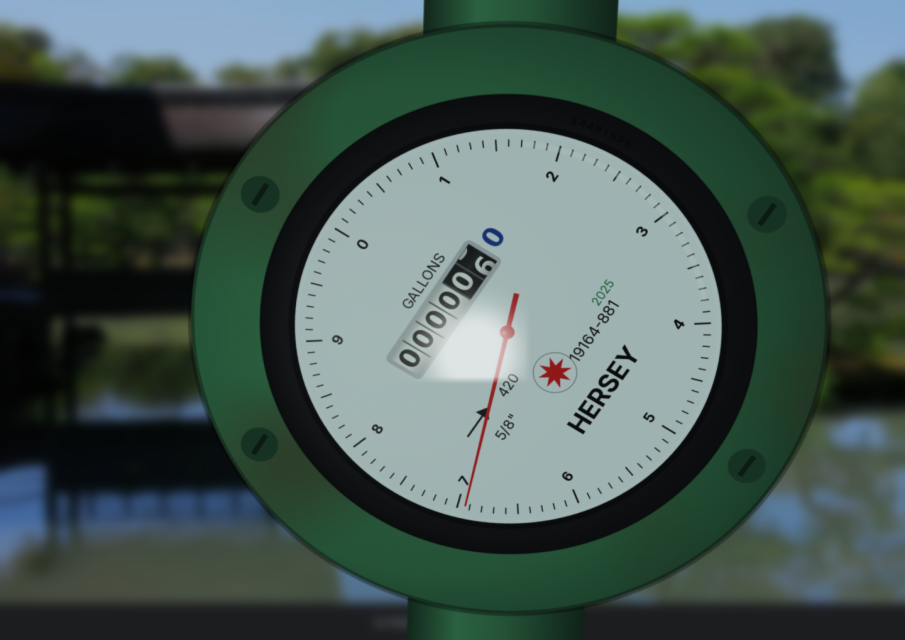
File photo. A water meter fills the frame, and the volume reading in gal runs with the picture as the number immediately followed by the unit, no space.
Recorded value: 56.9gal
